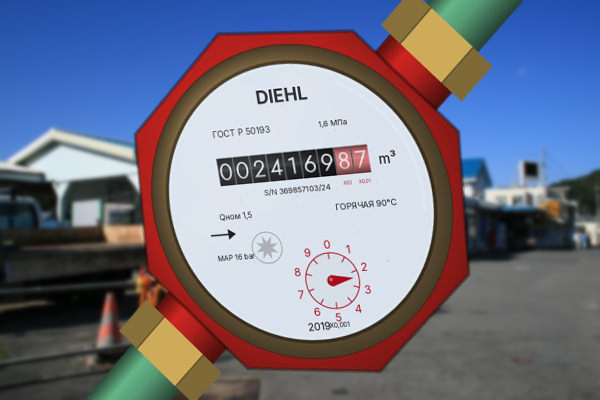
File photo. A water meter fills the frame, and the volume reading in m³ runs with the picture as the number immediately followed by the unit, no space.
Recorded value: 24169.872m³
